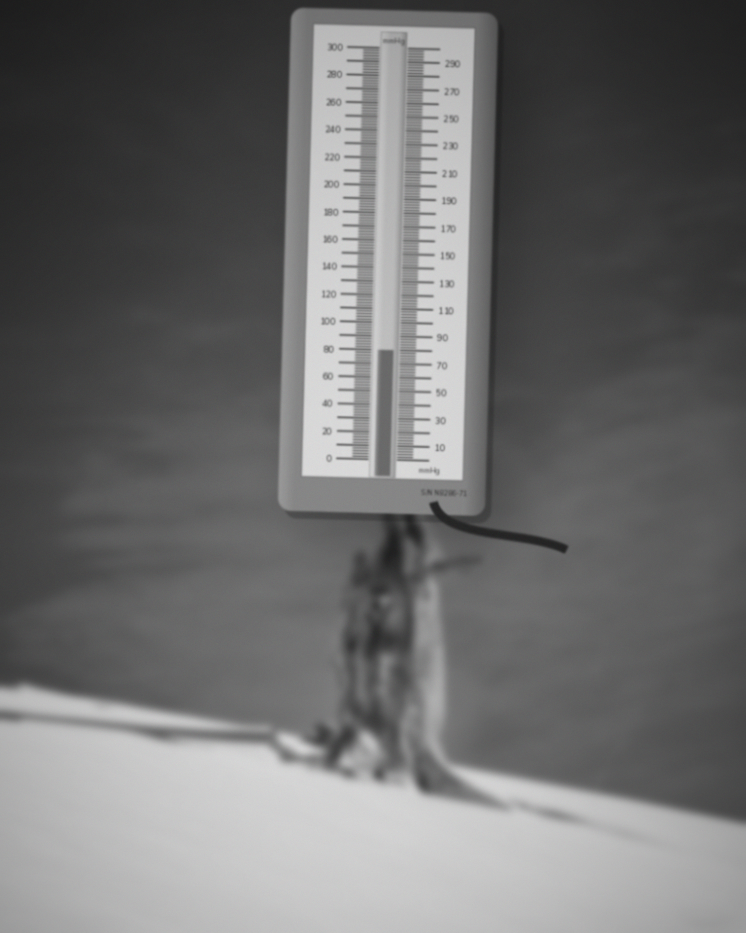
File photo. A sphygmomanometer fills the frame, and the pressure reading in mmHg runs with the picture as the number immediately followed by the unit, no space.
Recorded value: 80mmHg
